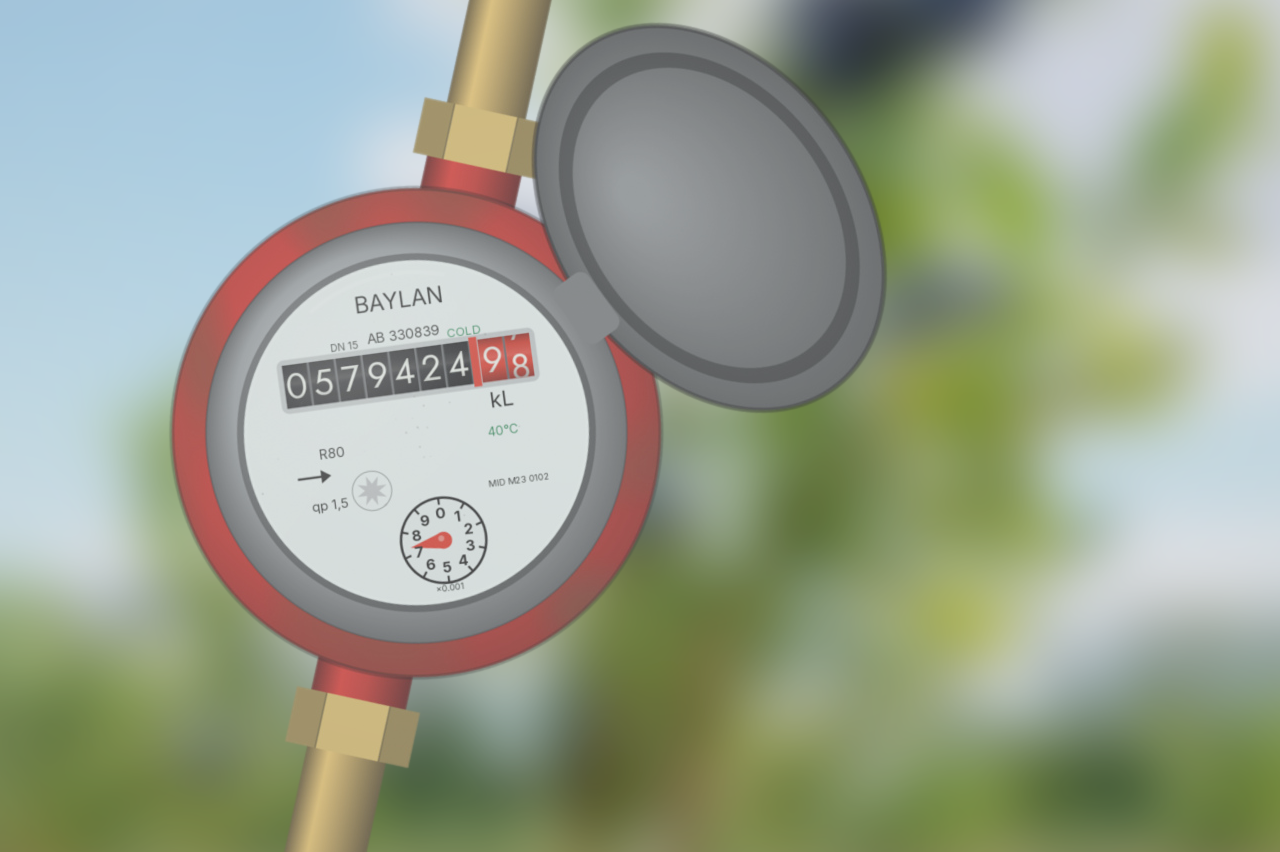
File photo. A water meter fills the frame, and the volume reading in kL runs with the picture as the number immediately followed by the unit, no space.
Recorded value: 579424.977kL
